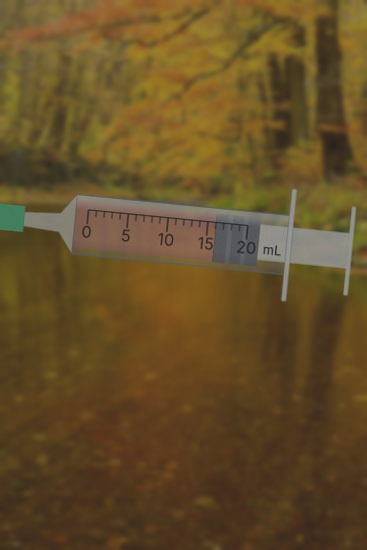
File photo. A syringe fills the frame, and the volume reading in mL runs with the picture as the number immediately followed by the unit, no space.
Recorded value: 16mL
